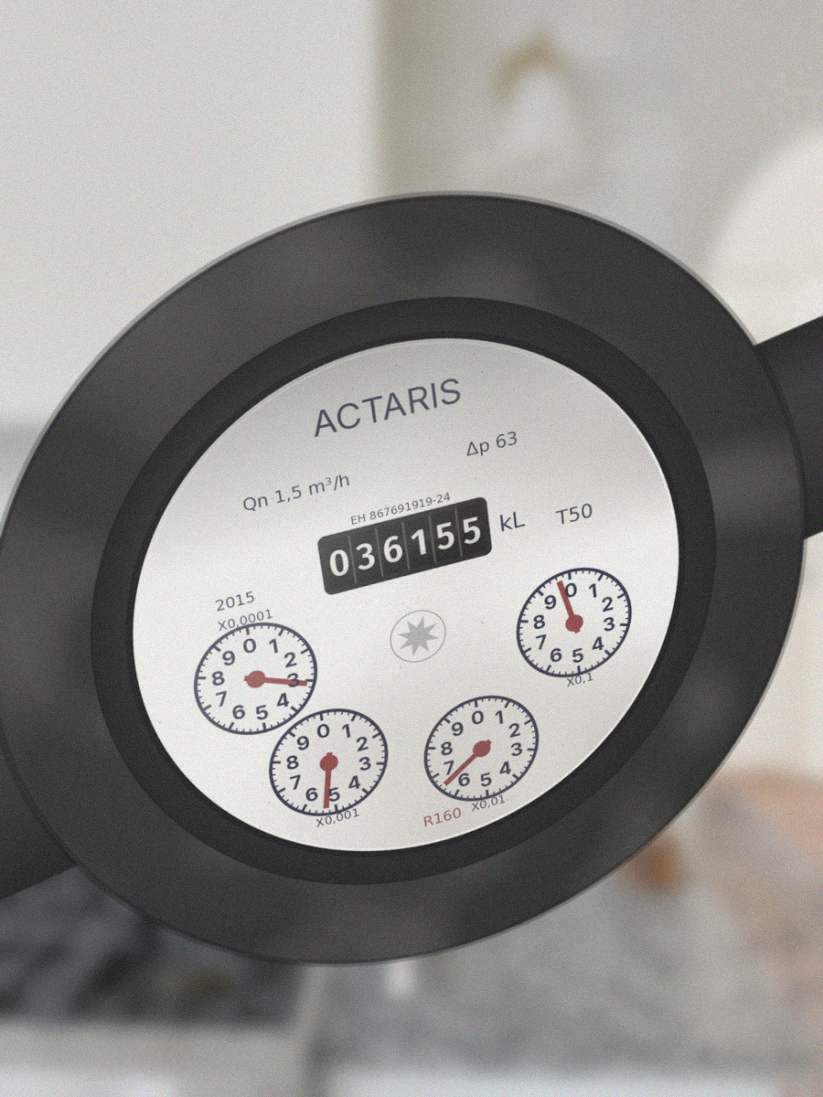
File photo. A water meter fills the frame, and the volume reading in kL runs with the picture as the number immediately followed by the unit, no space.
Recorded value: 36154.9653kL
